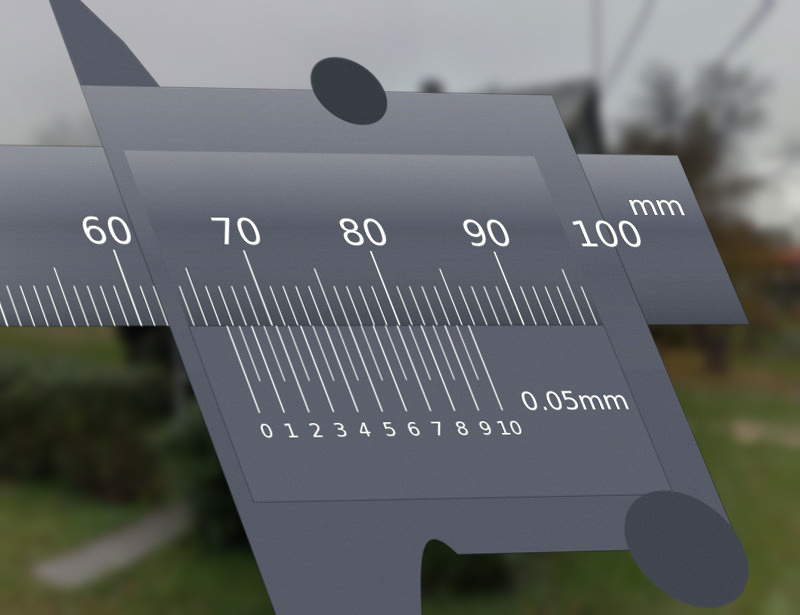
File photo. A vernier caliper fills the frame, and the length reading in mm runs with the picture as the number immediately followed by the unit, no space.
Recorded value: 66.5mm
